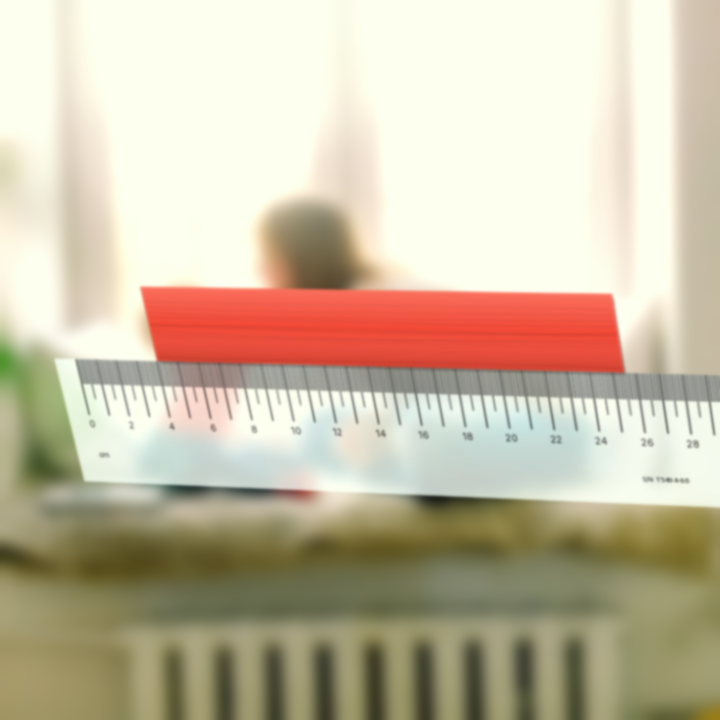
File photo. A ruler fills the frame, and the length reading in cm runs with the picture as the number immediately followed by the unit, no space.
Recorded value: 21.5cm
